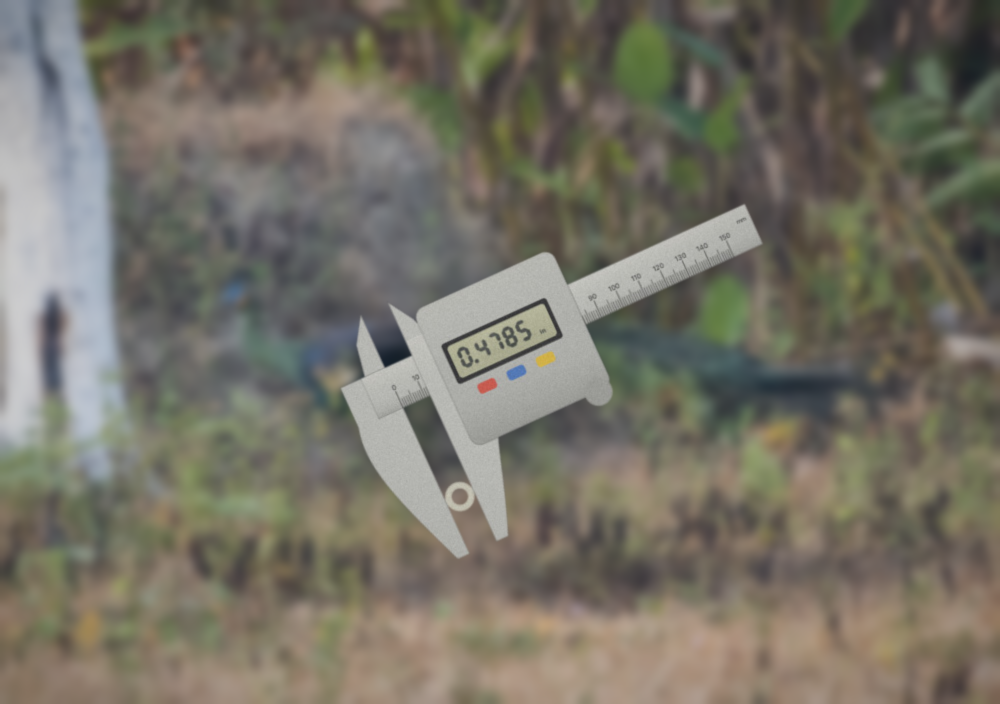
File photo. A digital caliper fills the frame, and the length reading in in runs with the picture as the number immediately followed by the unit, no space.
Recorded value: 0.4785in
